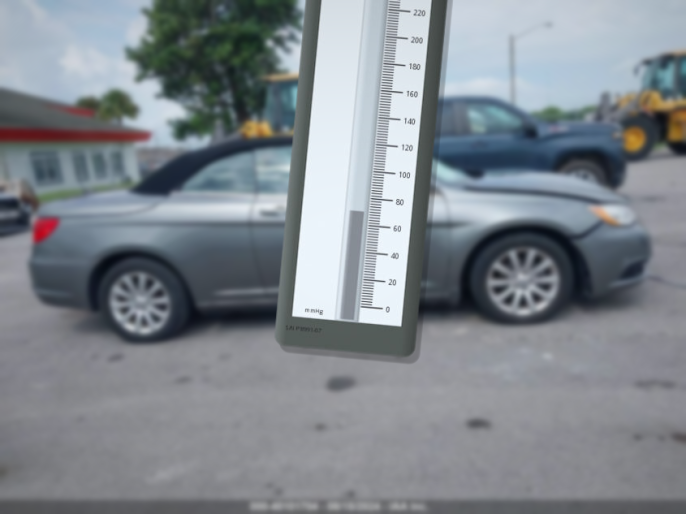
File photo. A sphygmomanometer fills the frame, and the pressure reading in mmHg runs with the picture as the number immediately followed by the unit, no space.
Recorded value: 70mmHg
